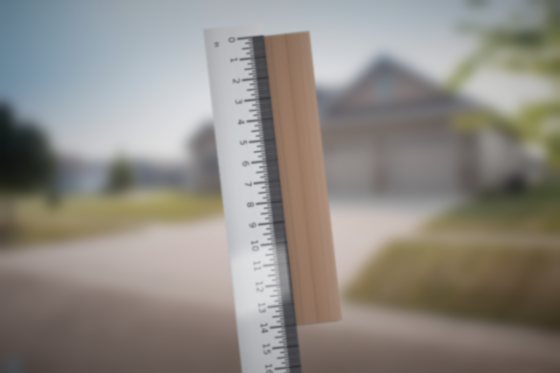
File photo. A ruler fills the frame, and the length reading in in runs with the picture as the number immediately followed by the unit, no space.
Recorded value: 14in
